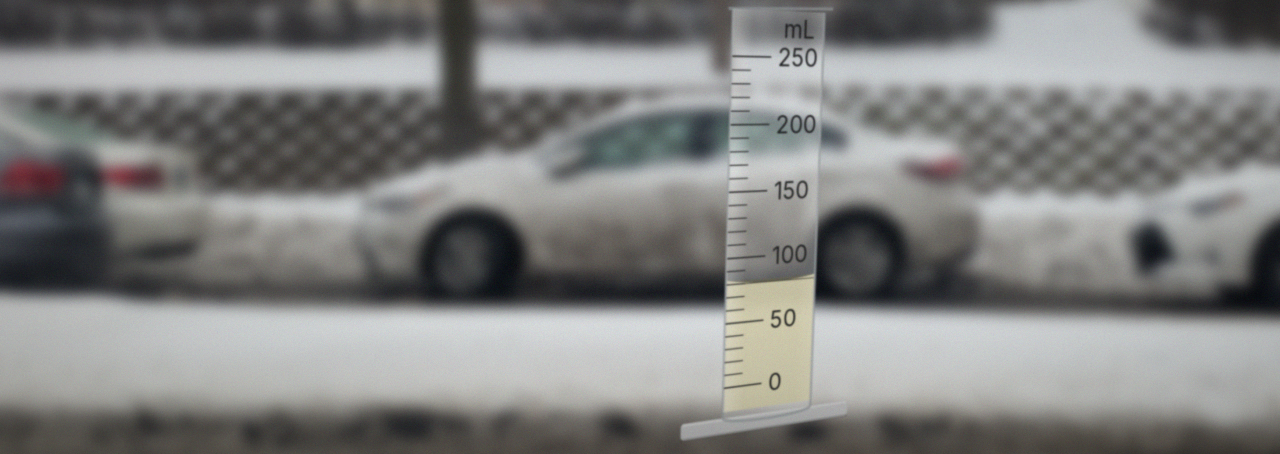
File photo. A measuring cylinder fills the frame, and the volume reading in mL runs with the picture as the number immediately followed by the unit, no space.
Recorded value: 80mL
